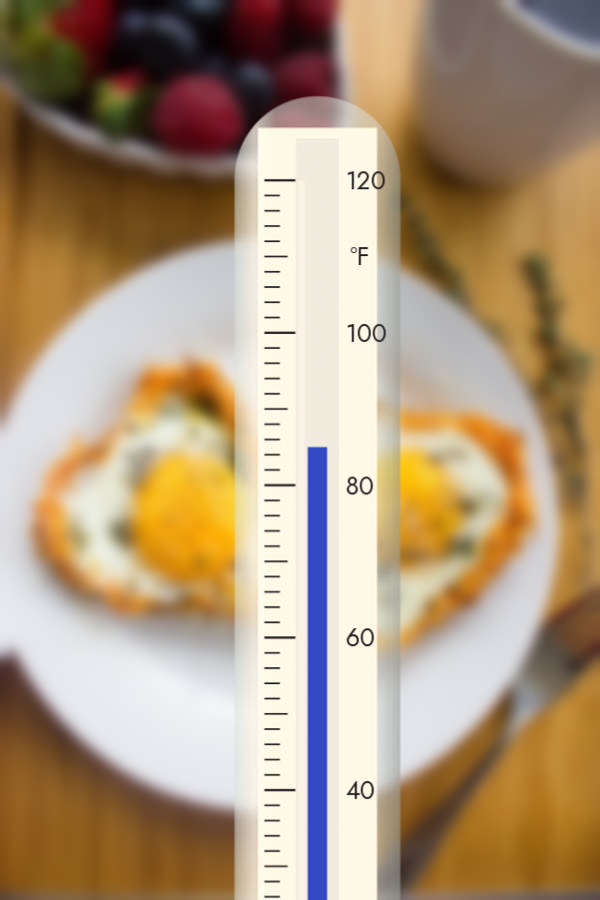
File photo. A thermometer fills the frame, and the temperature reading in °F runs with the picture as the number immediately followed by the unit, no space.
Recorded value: 85°F
